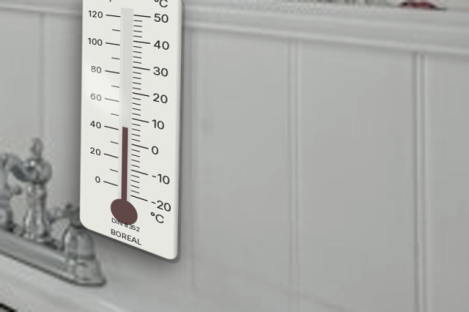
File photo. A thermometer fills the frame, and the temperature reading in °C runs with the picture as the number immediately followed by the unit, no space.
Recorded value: 6°C
